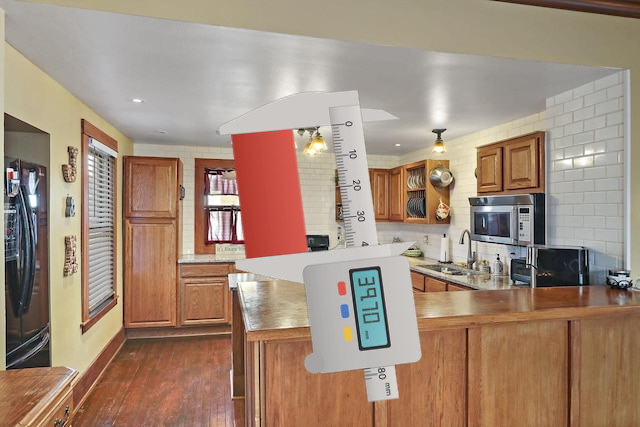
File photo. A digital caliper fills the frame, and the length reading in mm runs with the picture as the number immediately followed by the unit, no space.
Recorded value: 39.70mm
